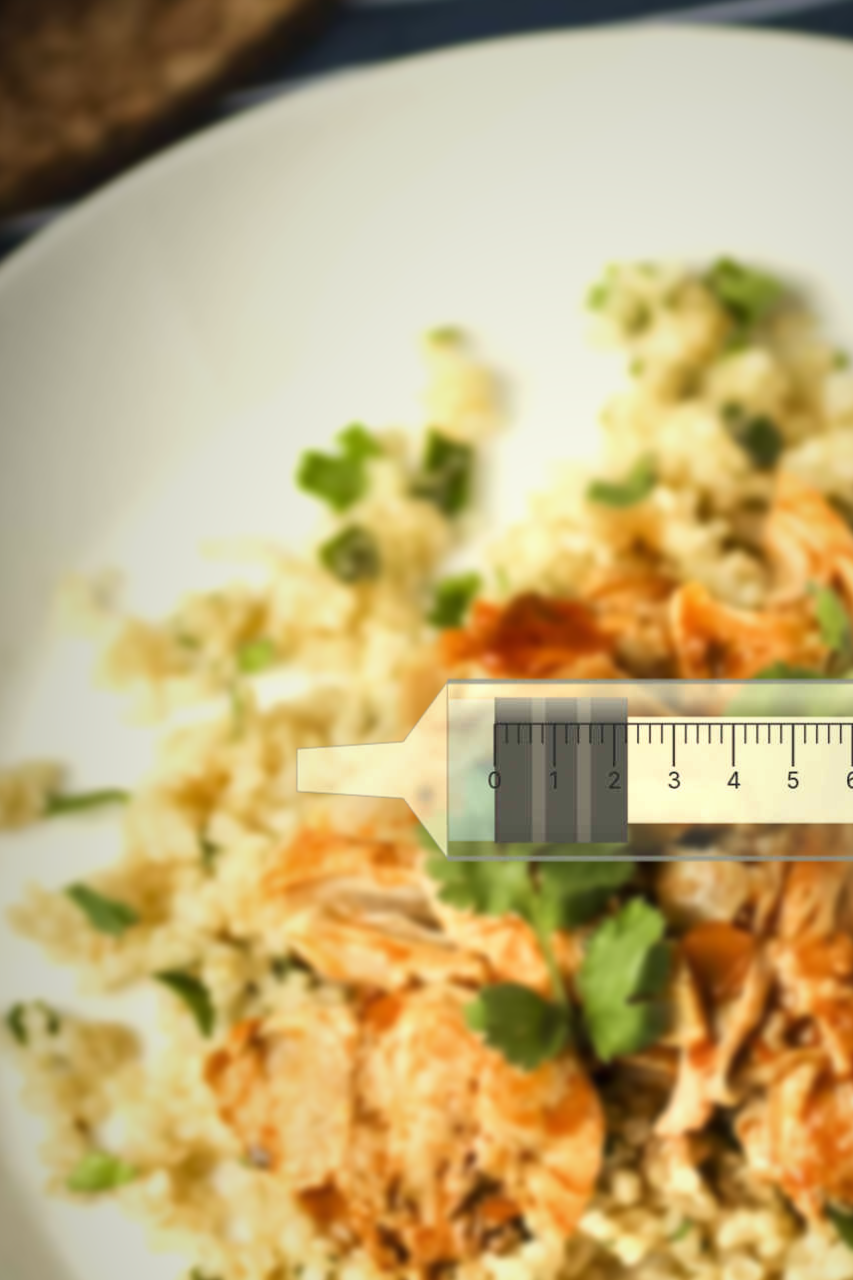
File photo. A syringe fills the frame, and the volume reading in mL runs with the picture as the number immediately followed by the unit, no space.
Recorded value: 0mL
